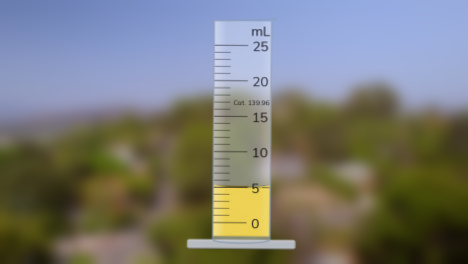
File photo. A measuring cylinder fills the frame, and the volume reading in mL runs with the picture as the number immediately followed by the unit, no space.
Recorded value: 5mL
